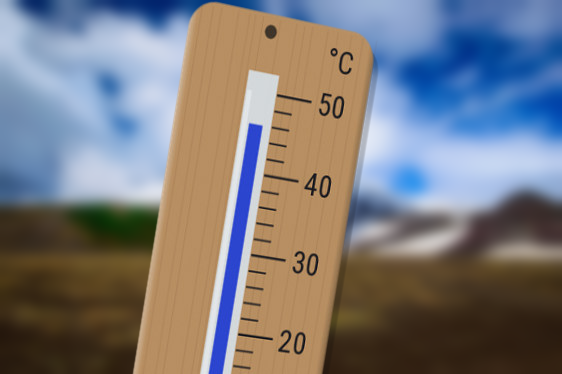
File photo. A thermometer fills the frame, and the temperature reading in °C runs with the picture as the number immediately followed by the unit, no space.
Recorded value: 46°C
